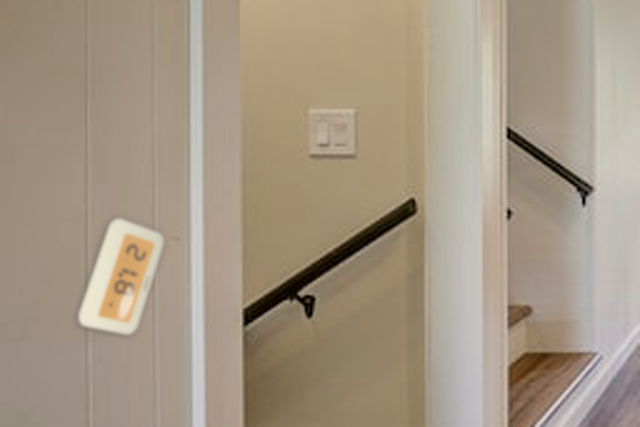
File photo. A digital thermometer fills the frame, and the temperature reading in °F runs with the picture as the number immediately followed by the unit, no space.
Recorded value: 21.8°F
